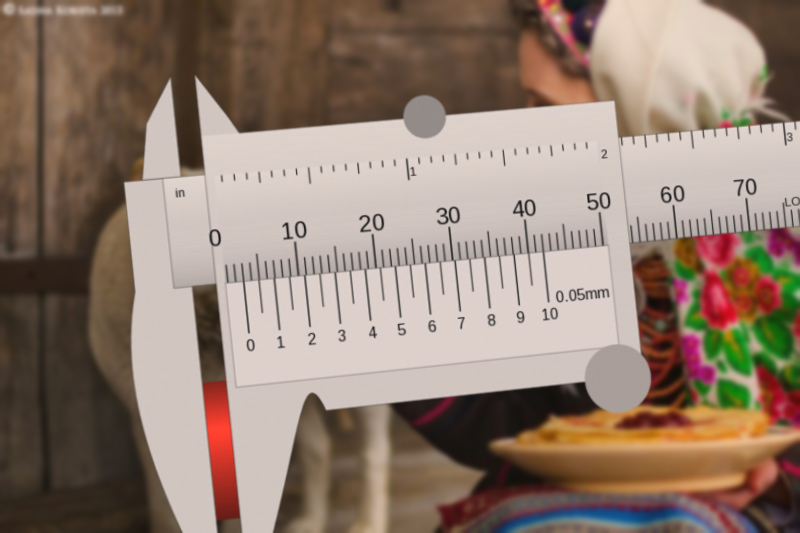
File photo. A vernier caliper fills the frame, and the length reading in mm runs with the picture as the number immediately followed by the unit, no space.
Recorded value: 3.0mm
